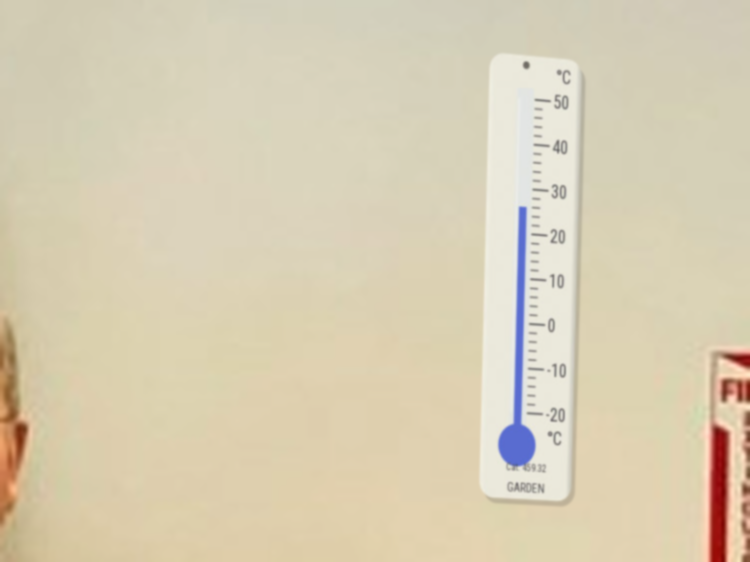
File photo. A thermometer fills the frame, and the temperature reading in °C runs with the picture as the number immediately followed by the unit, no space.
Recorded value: 26°C
